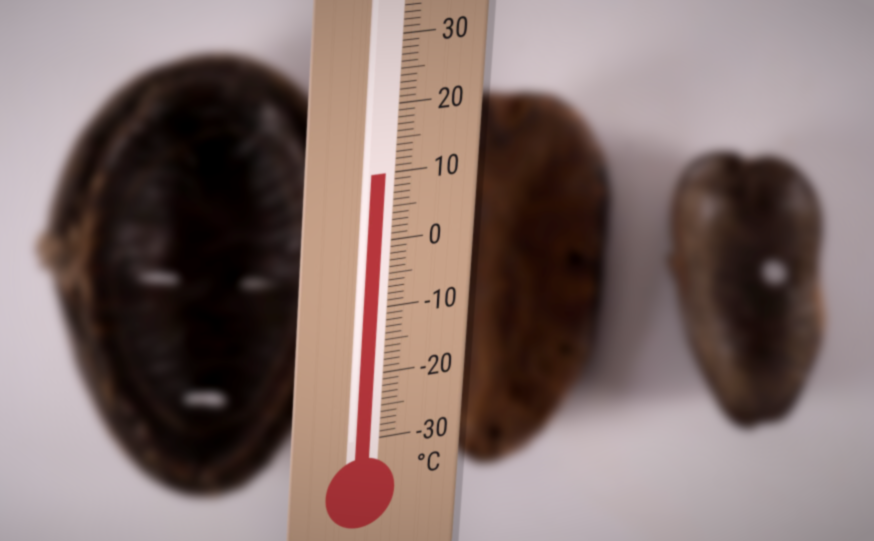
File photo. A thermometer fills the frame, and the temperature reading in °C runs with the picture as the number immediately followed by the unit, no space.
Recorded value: 10°C
